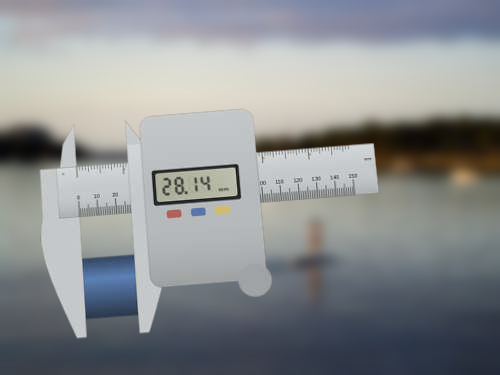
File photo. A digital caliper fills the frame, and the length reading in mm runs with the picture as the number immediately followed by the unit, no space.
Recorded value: 28.14mm
